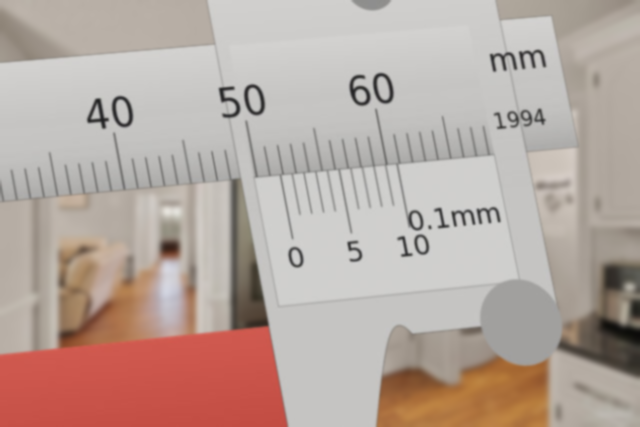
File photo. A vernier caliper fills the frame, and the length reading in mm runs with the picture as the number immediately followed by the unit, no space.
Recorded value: 51.8mm
